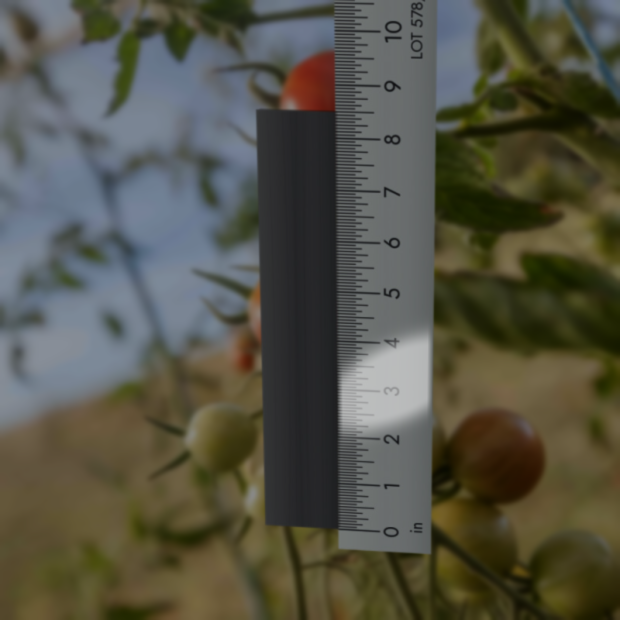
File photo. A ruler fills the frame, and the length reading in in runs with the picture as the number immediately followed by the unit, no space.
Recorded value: 8.5in
